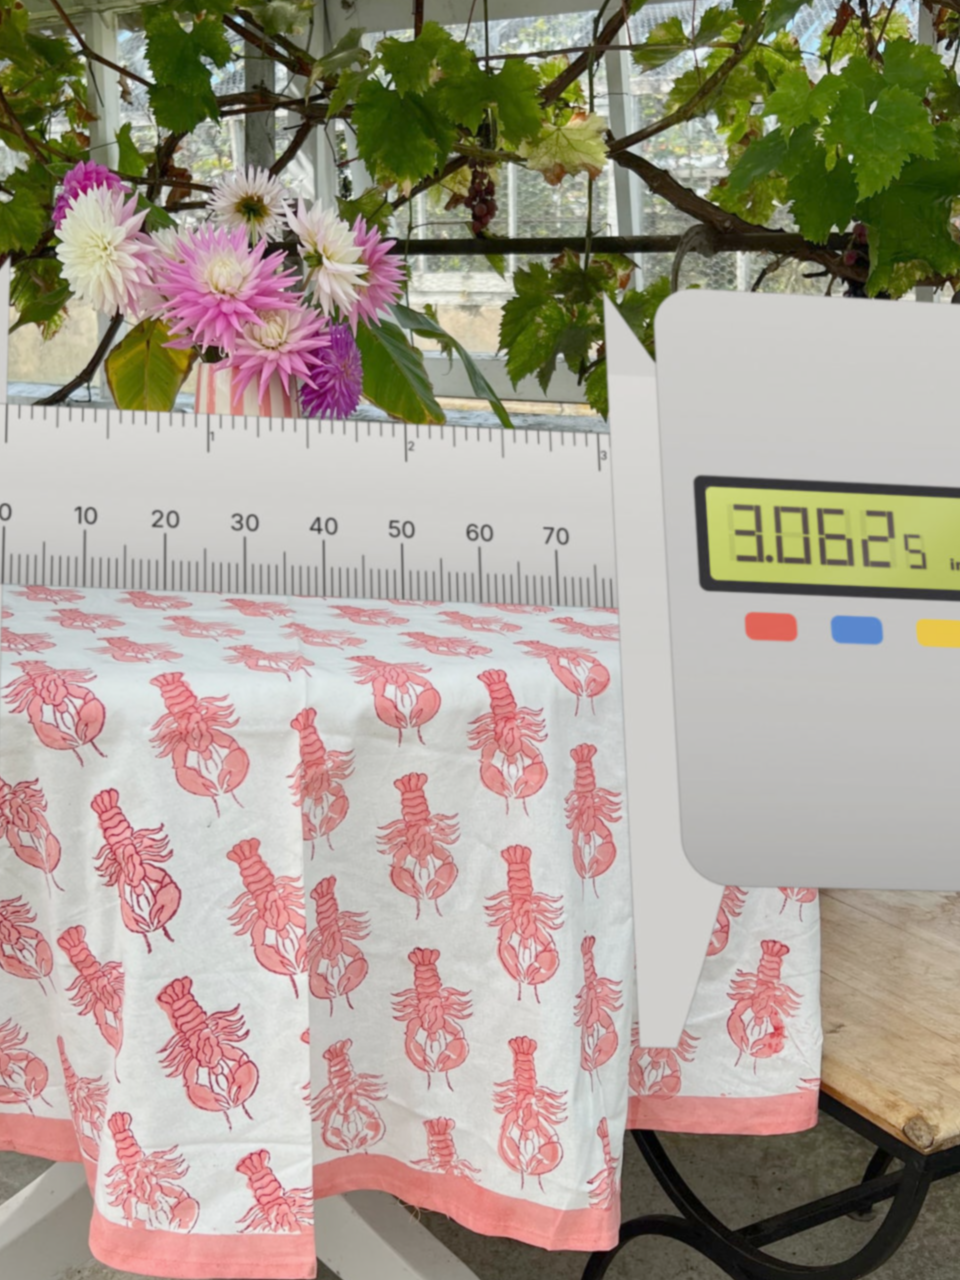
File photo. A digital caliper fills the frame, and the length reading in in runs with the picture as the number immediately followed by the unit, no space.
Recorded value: 3.0625in
